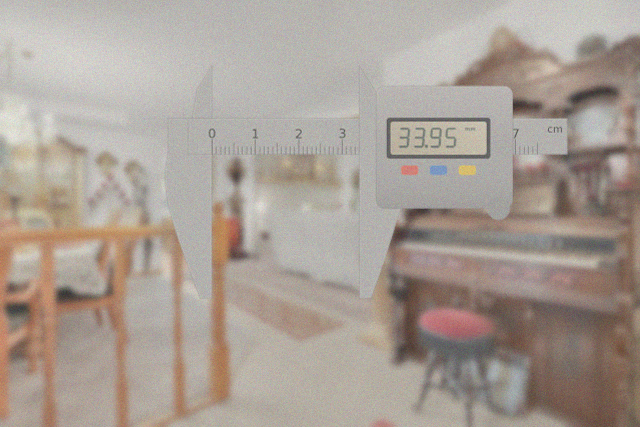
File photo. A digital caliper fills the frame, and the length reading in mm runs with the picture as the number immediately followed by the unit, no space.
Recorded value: 33.95mm
